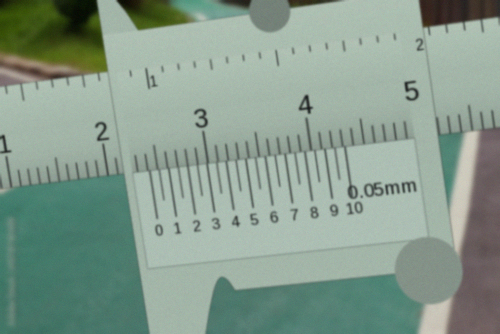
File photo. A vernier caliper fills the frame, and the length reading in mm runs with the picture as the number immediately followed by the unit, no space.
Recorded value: 24.2mm
